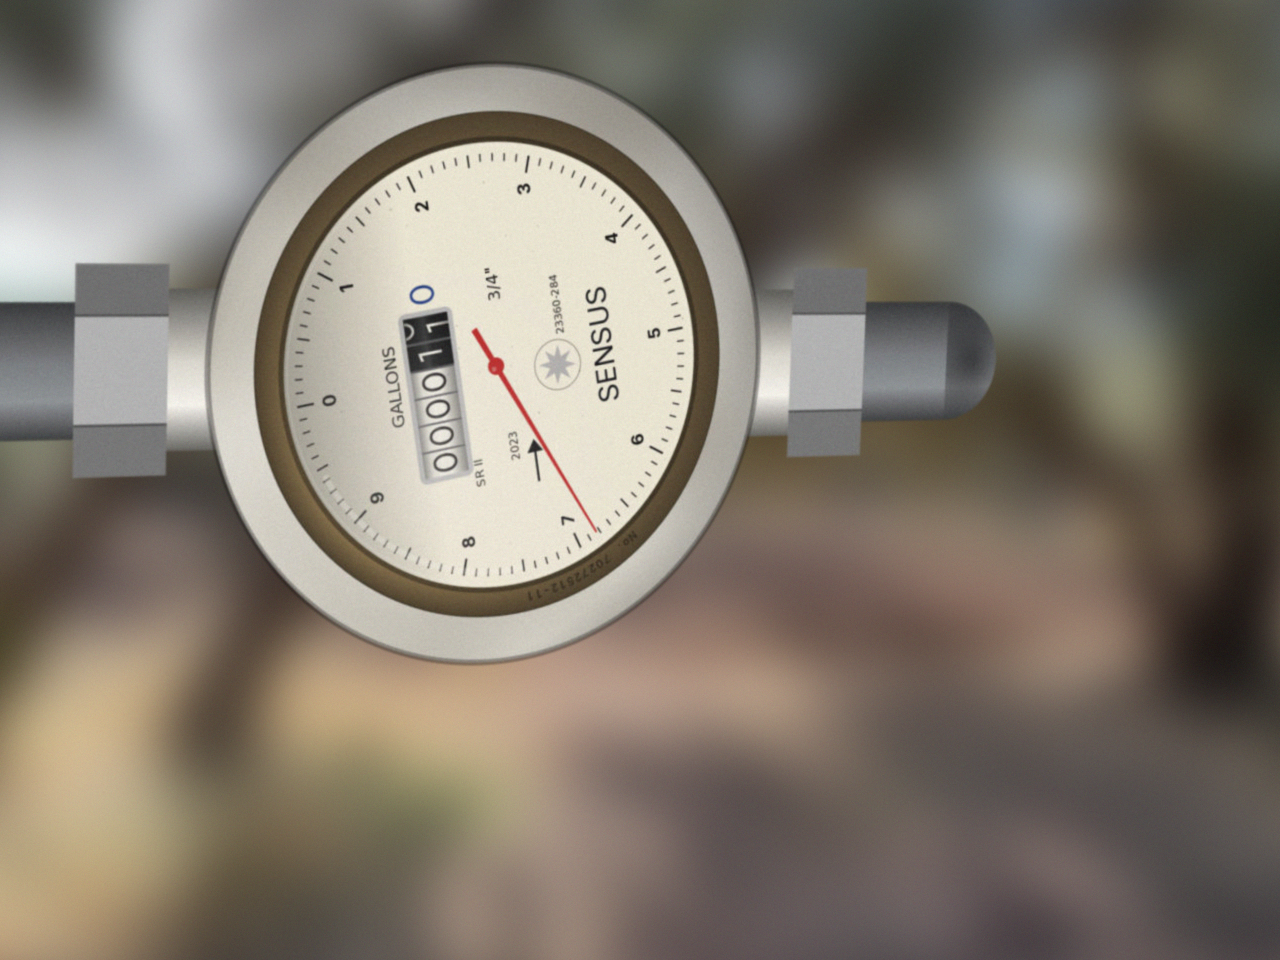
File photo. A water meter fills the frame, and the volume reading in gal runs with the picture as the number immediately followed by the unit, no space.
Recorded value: 106.8gal
